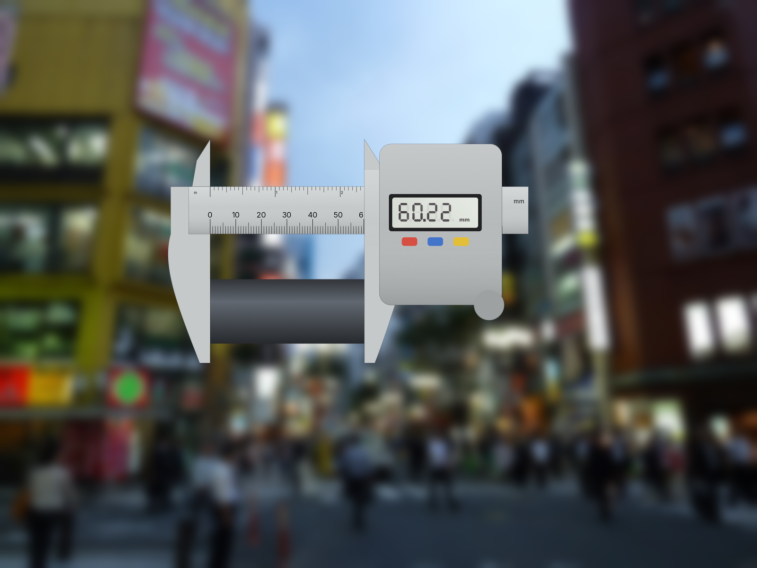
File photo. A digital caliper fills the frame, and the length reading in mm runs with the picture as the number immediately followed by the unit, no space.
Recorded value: 60.22mm
